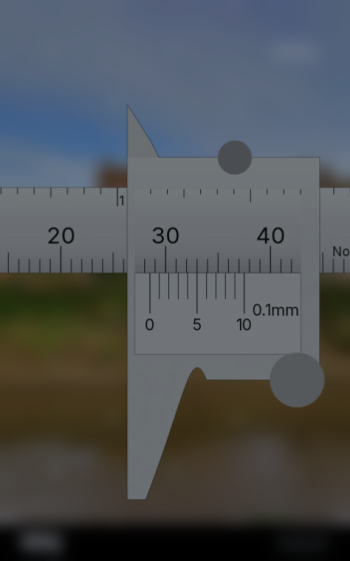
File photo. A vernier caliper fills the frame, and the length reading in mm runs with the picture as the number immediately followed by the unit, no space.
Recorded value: 28.5mm
